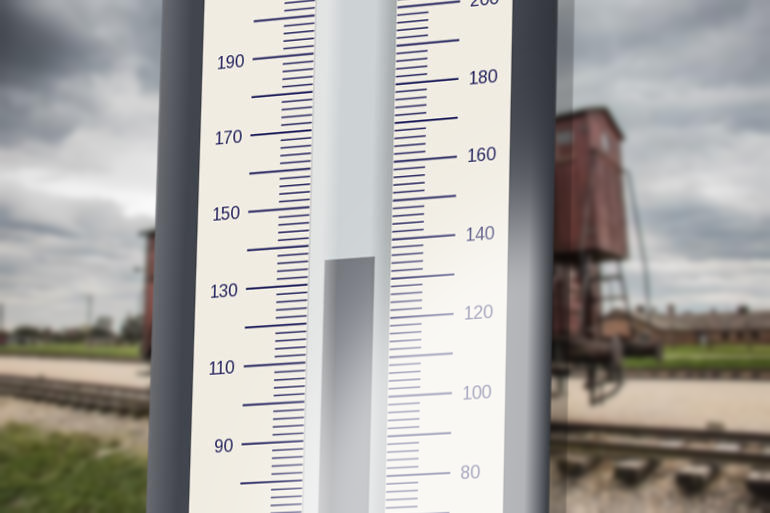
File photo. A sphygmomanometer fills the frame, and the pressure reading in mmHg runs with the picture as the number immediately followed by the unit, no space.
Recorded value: 136mmHg
